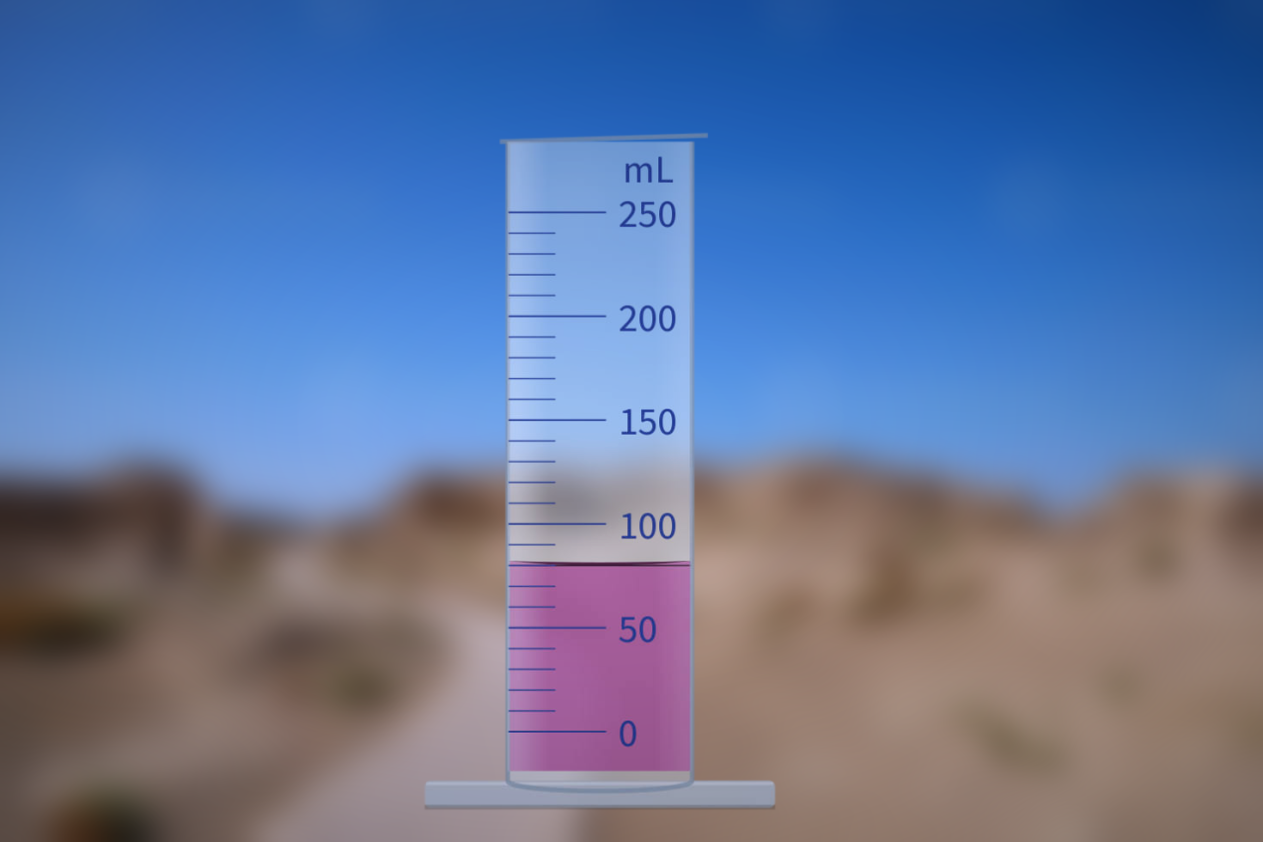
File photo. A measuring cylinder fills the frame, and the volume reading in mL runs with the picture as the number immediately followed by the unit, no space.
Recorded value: 80mL
